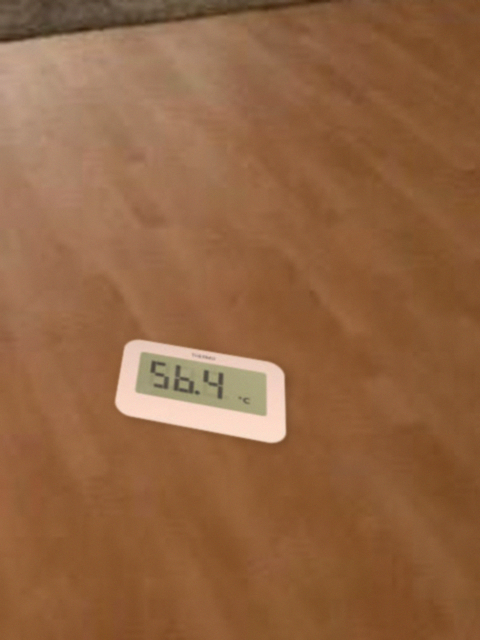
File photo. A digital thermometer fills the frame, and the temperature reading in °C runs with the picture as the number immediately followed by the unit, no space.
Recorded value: 56.4°C
